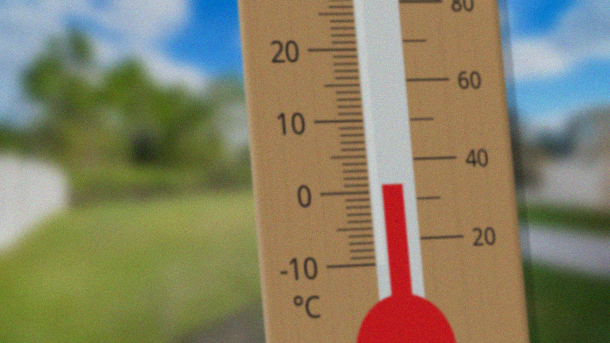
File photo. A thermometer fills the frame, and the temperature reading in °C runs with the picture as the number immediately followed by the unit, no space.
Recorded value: 1°C
